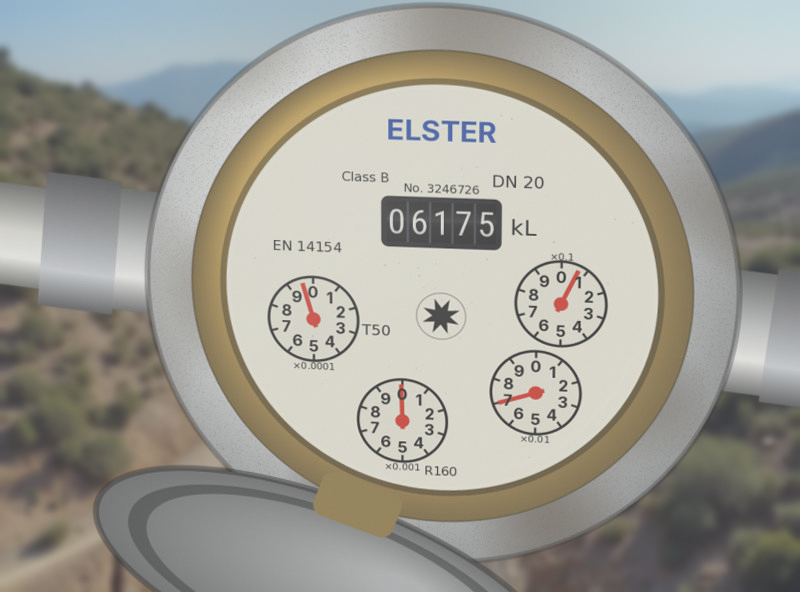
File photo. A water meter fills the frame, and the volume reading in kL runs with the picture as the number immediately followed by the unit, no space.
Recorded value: 6175.0699kL
